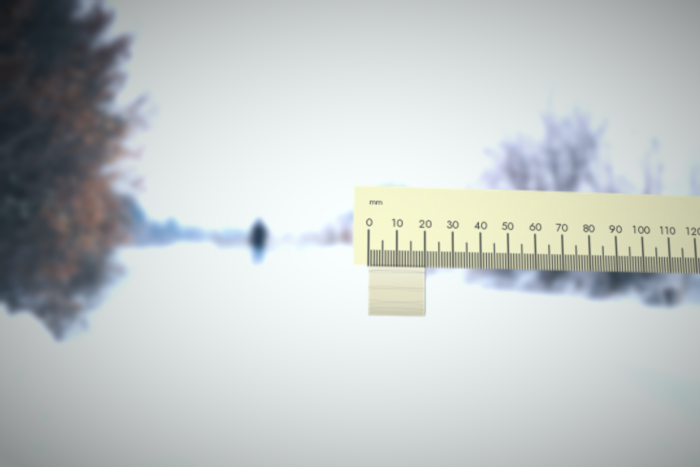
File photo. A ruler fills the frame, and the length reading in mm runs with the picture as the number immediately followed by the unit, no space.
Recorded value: 20mm
